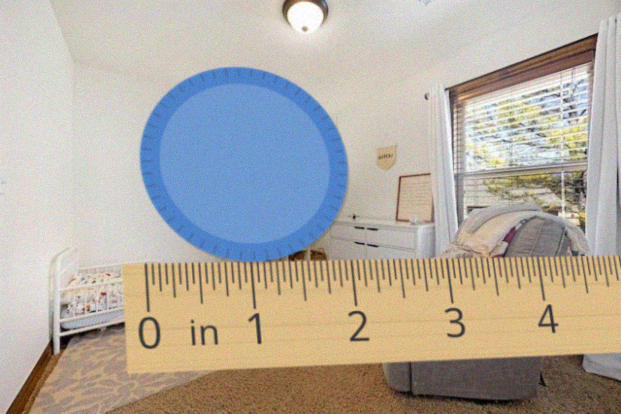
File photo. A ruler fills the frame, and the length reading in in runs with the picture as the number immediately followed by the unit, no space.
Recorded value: 2.0625in
